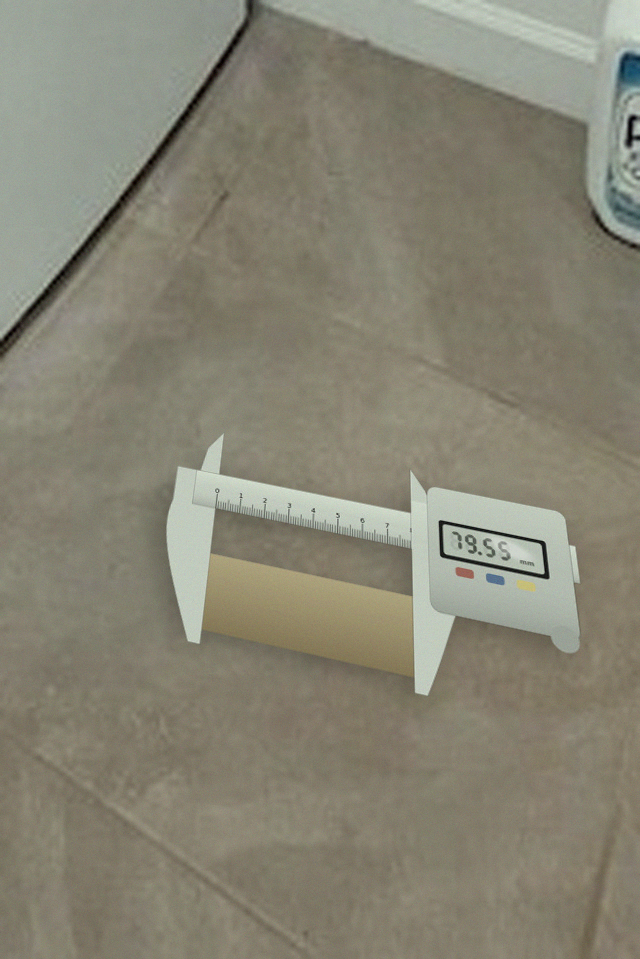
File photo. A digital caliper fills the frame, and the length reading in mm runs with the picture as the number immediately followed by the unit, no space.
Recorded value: 79.55mm
